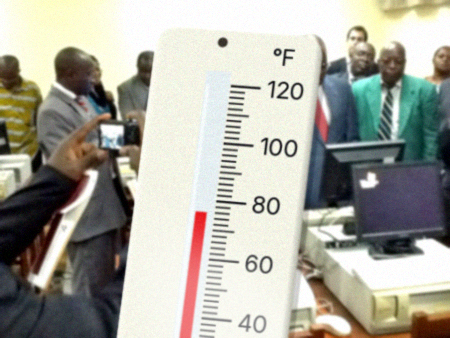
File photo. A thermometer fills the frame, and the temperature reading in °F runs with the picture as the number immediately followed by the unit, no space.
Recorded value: 76°F
